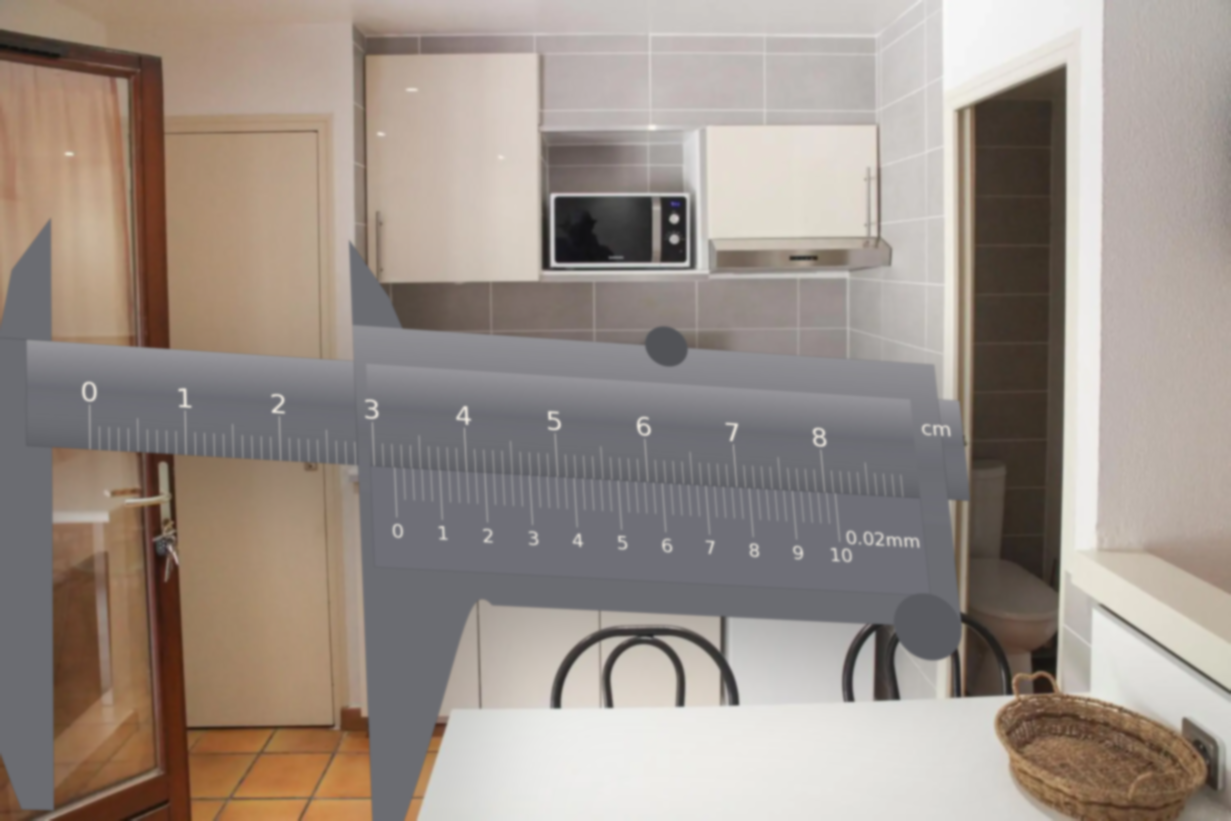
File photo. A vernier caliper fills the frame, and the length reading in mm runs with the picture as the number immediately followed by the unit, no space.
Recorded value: 32.2mm
